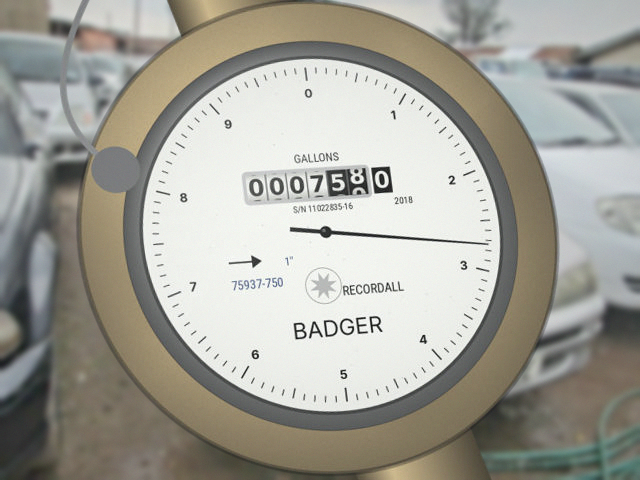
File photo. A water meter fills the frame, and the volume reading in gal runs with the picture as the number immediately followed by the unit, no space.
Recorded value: 7582.7gal
